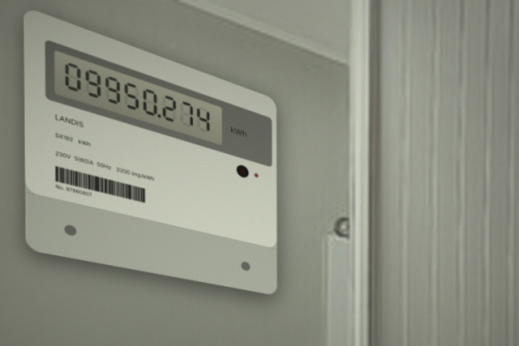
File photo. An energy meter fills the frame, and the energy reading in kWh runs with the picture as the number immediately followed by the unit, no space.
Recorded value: 9950.274kWh
